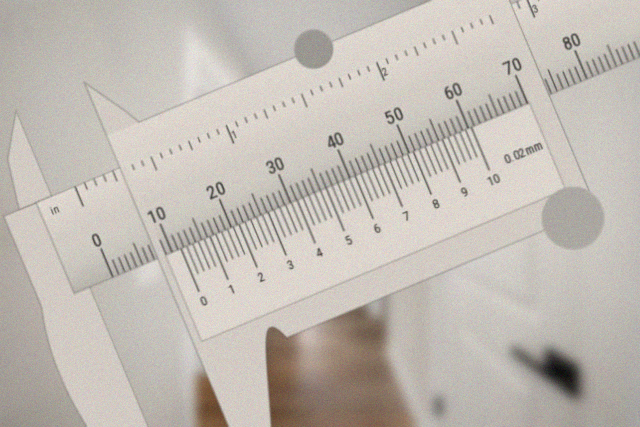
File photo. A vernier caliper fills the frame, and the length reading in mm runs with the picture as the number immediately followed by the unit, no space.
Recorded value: 11.5mm
